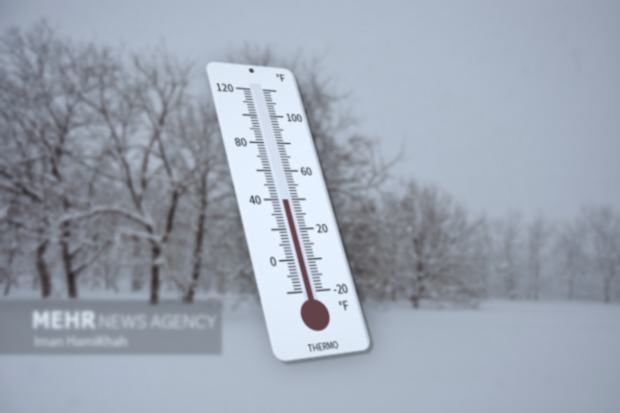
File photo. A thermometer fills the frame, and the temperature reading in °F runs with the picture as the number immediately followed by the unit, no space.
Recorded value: 40°F
